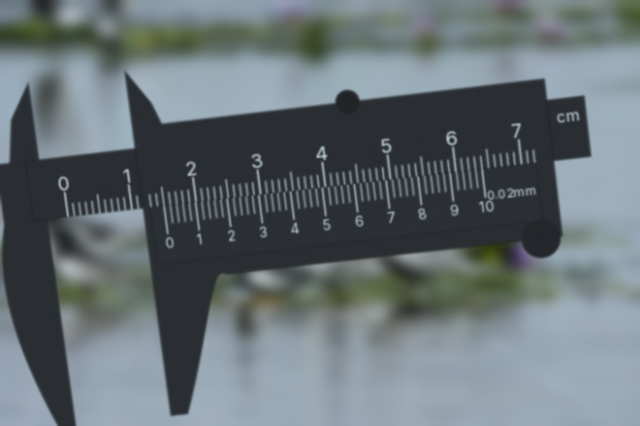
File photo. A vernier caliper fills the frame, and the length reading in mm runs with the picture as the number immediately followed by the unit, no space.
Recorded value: 15.0mm
